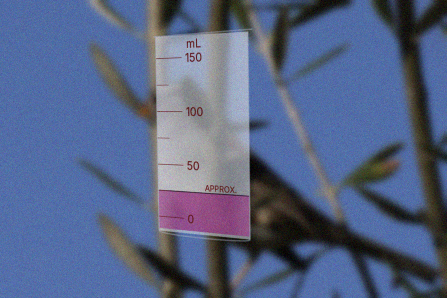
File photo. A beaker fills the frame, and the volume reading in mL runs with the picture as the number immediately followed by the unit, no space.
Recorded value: 25mL
